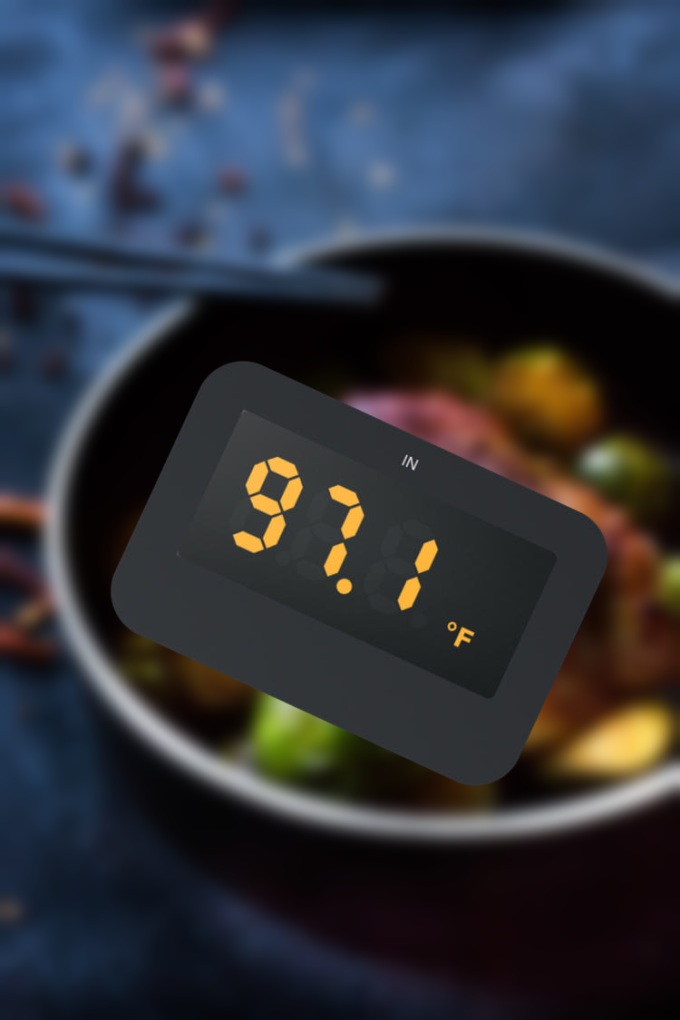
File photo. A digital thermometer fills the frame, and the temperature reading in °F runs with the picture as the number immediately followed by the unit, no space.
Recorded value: 97.1°F
